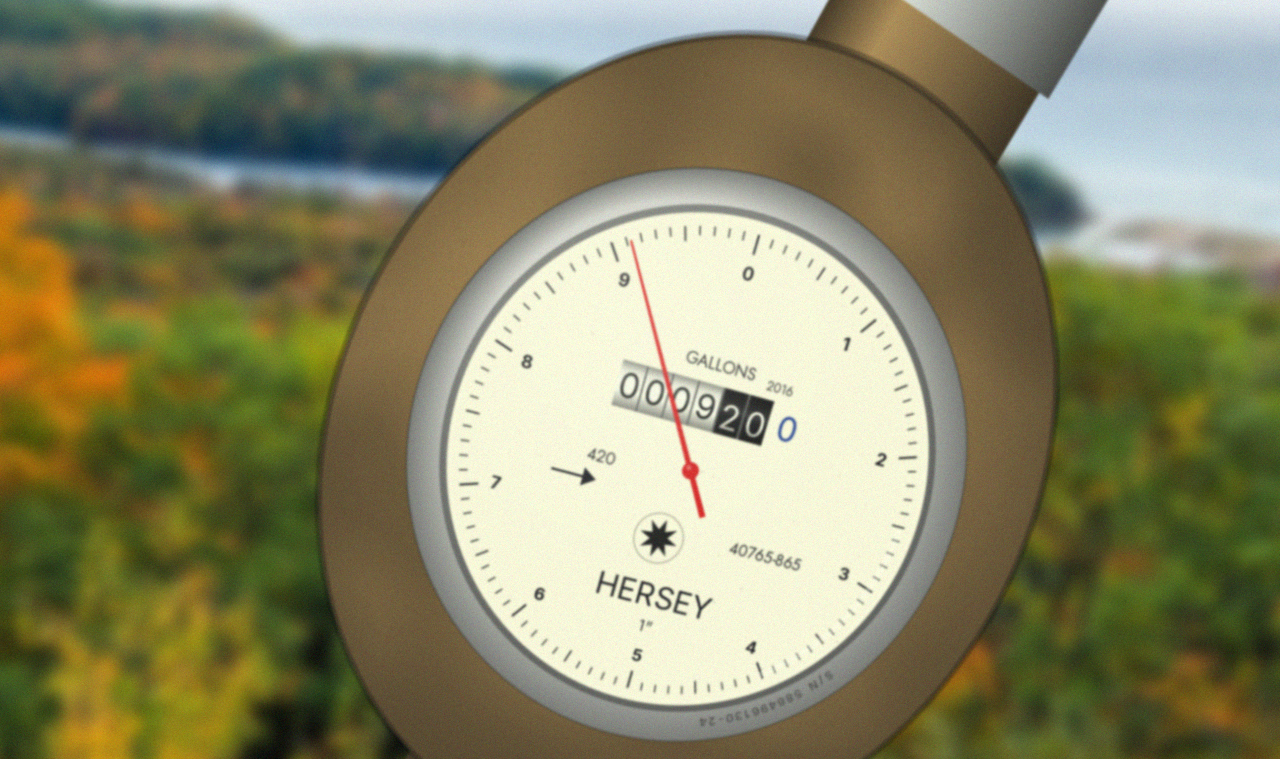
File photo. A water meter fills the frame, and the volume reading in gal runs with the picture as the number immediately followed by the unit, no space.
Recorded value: 9199.1gal
